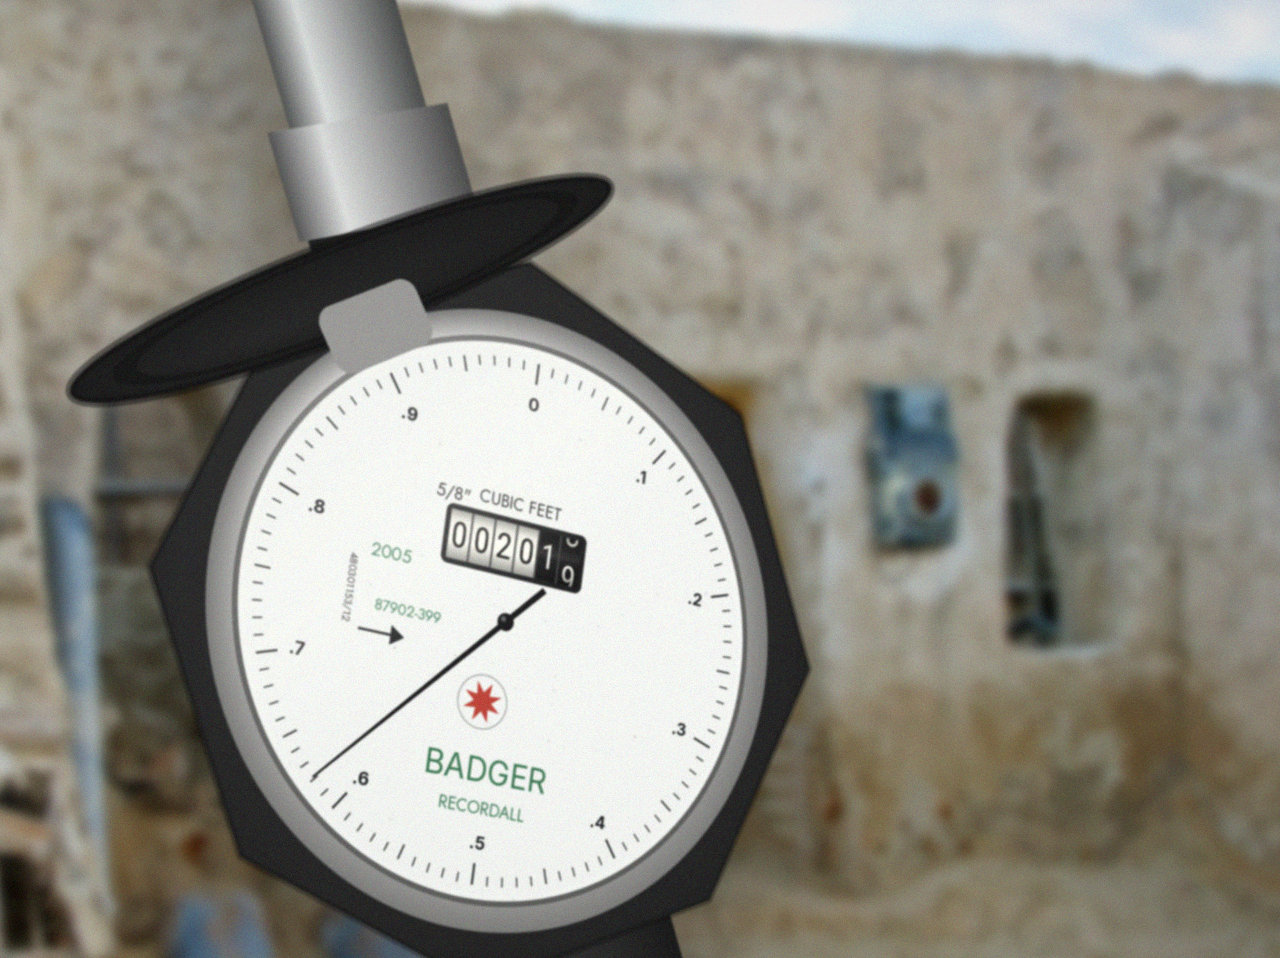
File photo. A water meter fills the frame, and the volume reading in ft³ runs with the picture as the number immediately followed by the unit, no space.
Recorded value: 2018.62ft³
